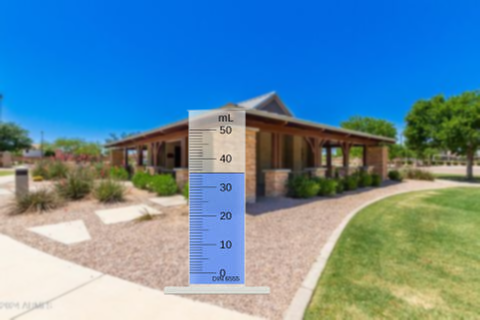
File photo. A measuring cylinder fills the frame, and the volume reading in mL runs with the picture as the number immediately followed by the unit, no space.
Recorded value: 35mL
